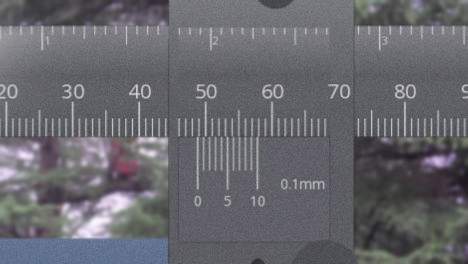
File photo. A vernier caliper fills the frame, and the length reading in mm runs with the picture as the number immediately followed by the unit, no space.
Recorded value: 48.8mm
